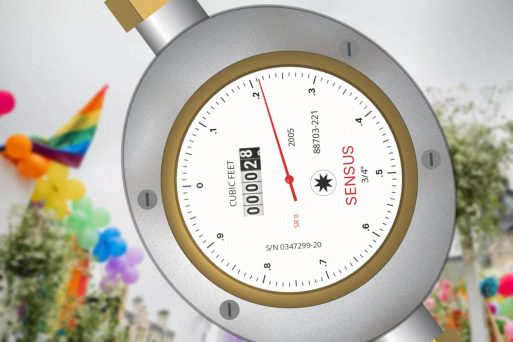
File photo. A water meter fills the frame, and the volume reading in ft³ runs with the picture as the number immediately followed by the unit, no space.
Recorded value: 28.21ft³
